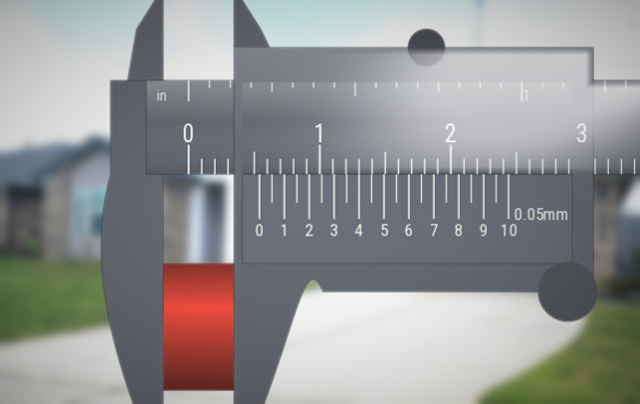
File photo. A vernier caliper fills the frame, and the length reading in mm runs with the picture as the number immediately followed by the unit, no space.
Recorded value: 5.4mm
